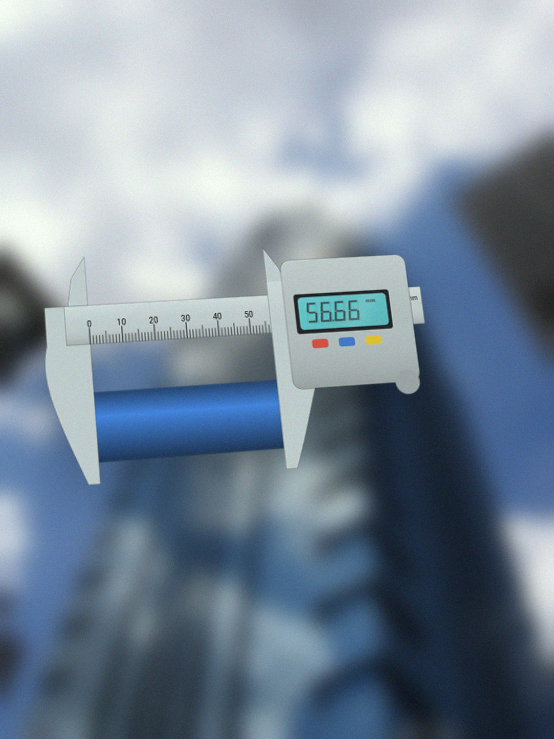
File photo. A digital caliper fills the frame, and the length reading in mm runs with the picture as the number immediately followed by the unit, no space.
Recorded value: 56.66mm
